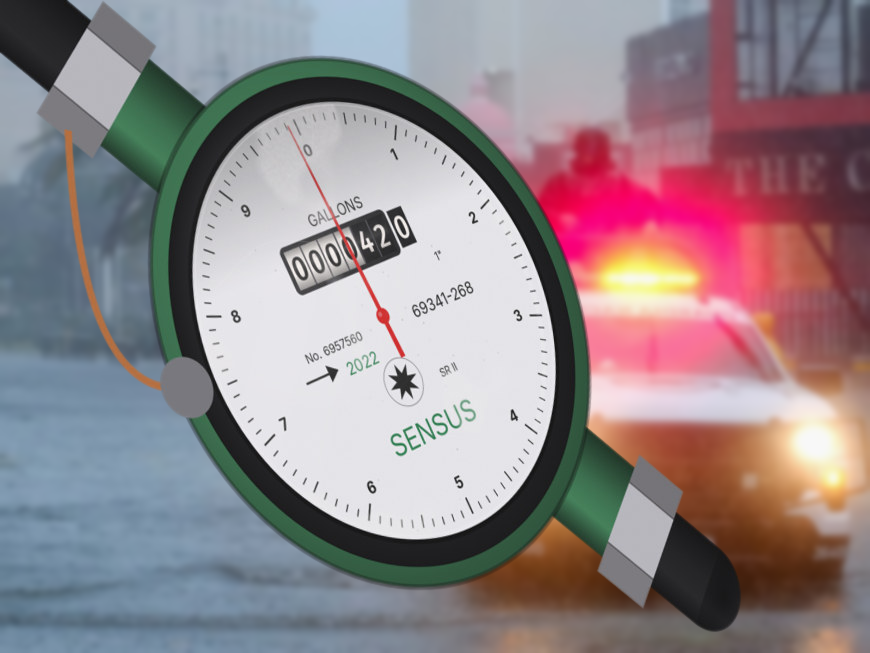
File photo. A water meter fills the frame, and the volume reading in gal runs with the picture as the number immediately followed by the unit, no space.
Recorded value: 419.9gal
